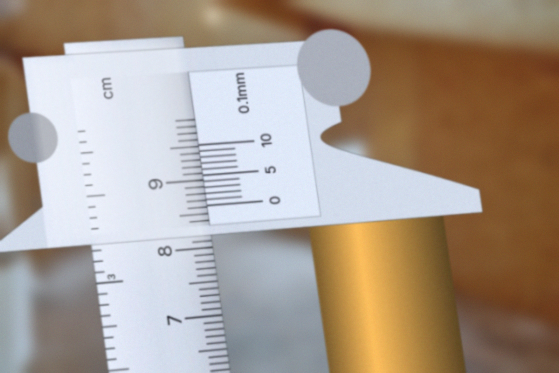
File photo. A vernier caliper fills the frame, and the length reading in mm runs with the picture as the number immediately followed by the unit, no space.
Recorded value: 86.2mm
